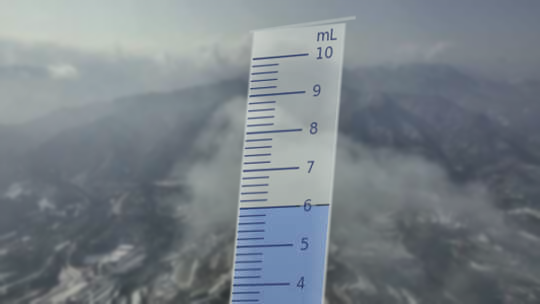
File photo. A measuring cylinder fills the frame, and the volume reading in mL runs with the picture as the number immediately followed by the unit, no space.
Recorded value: 6mL
